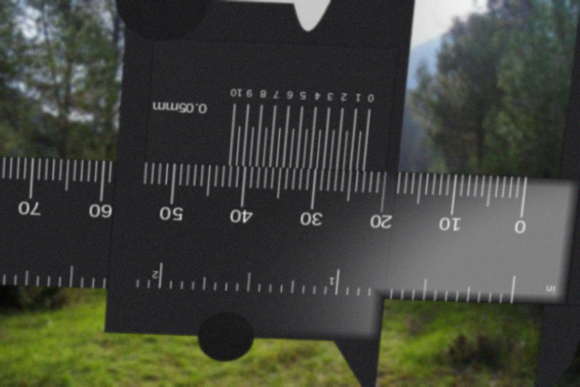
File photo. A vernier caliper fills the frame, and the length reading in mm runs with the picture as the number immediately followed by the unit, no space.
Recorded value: 23.2mm
